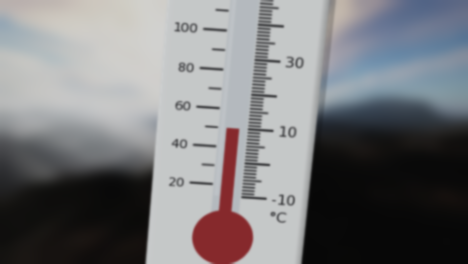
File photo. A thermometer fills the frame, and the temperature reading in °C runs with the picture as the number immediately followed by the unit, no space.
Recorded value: 10°C
